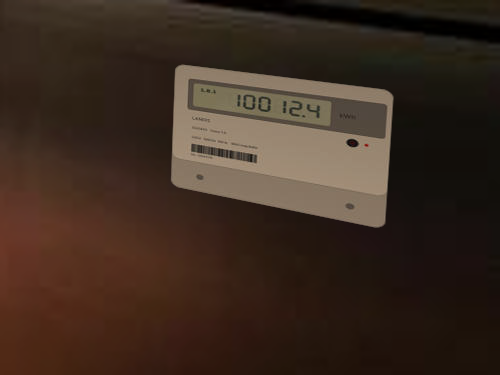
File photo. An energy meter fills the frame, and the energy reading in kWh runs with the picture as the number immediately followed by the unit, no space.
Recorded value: 10012.4kWh
